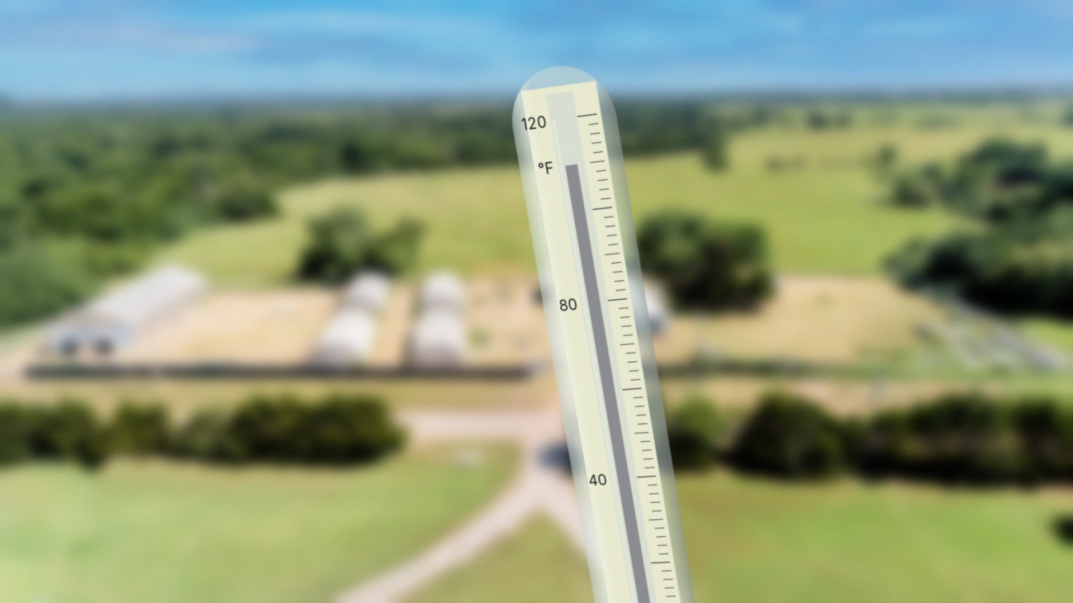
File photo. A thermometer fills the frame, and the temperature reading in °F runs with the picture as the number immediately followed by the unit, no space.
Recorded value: 110°F
